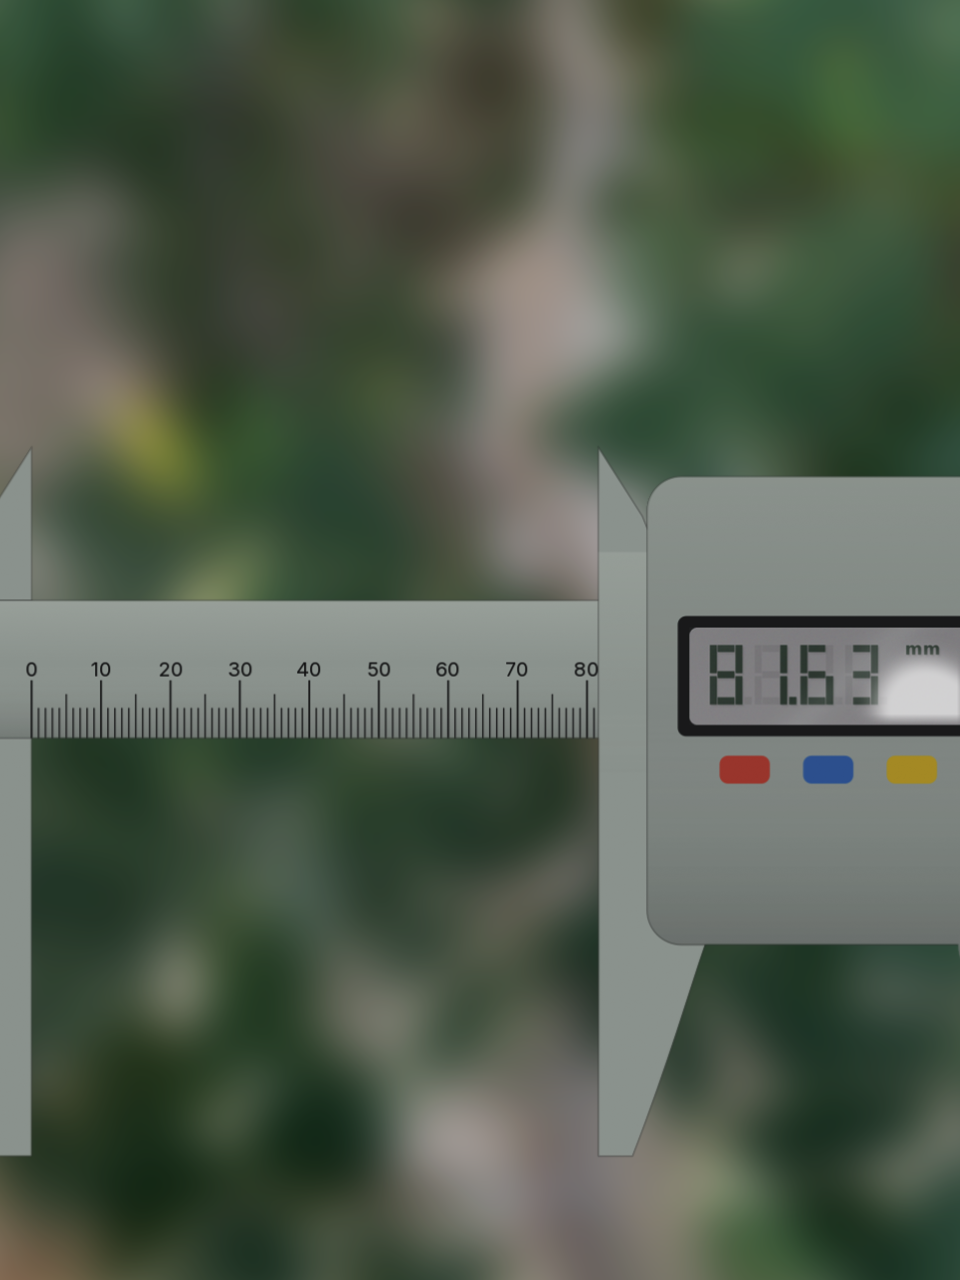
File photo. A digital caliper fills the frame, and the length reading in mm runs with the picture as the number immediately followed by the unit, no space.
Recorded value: 81.63mm
